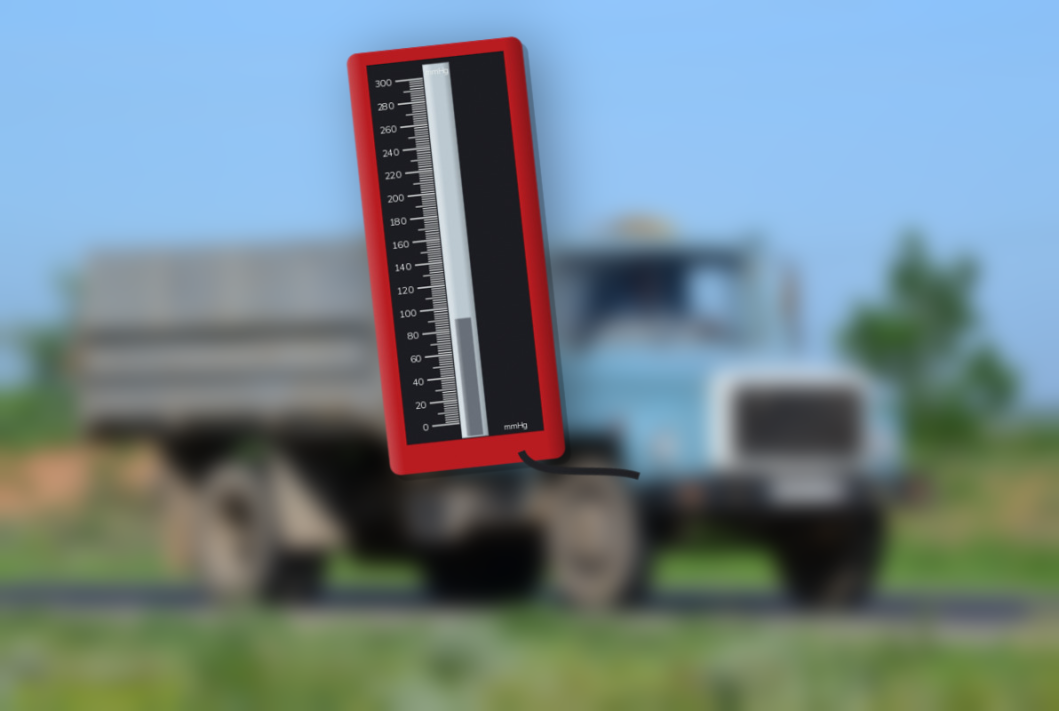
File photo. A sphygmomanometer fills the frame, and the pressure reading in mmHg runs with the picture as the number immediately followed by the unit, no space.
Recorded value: 90mmHg
